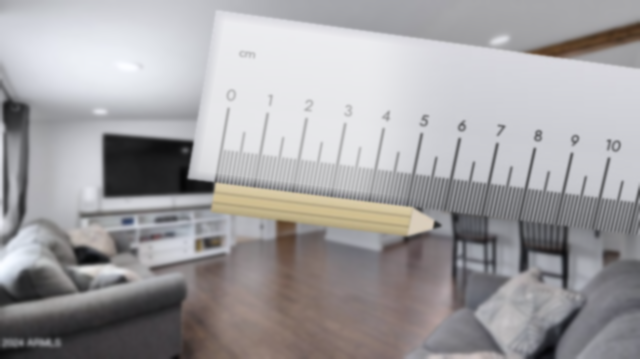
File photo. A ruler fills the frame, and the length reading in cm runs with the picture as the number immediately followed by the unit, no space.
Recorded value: 6cm
